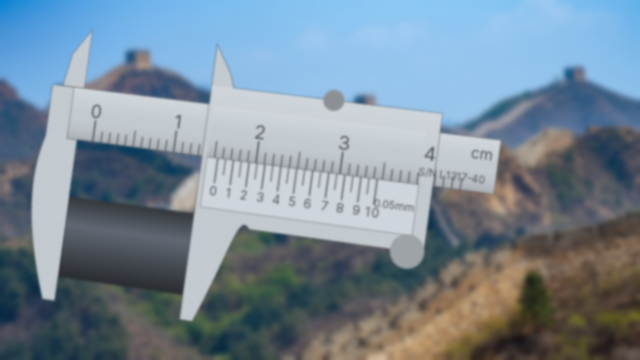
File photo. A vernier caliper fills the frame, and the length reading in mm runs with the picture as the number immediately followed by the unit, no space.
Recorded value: 15.4mm
